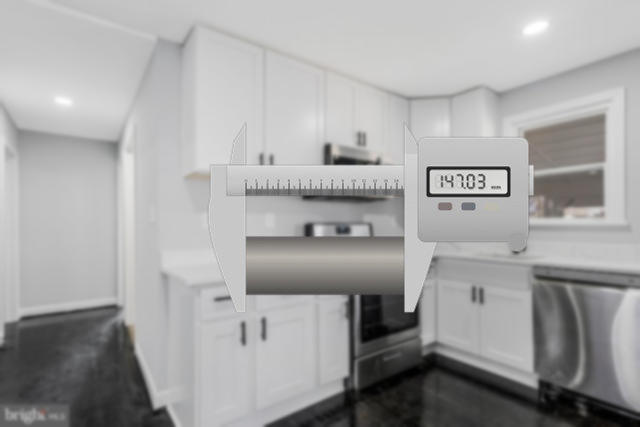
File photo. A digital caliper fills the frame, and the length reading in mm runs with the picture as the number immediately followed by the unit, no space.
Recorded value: 147.03mm
